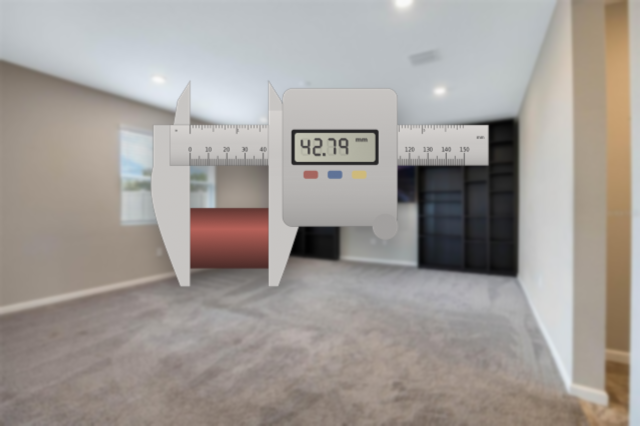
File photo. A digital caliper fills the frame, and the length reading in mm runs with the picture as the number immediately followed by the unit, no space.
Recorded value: 42.79mm
